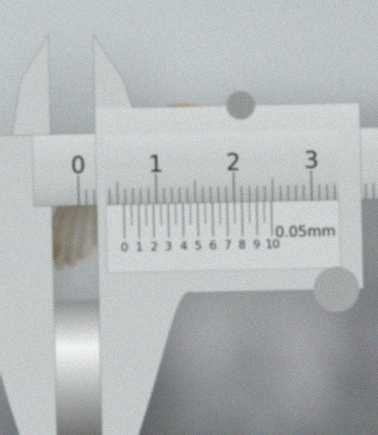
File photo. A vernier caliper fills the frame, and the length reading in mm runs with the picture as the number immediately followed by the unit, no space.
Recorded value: 5.8mm
